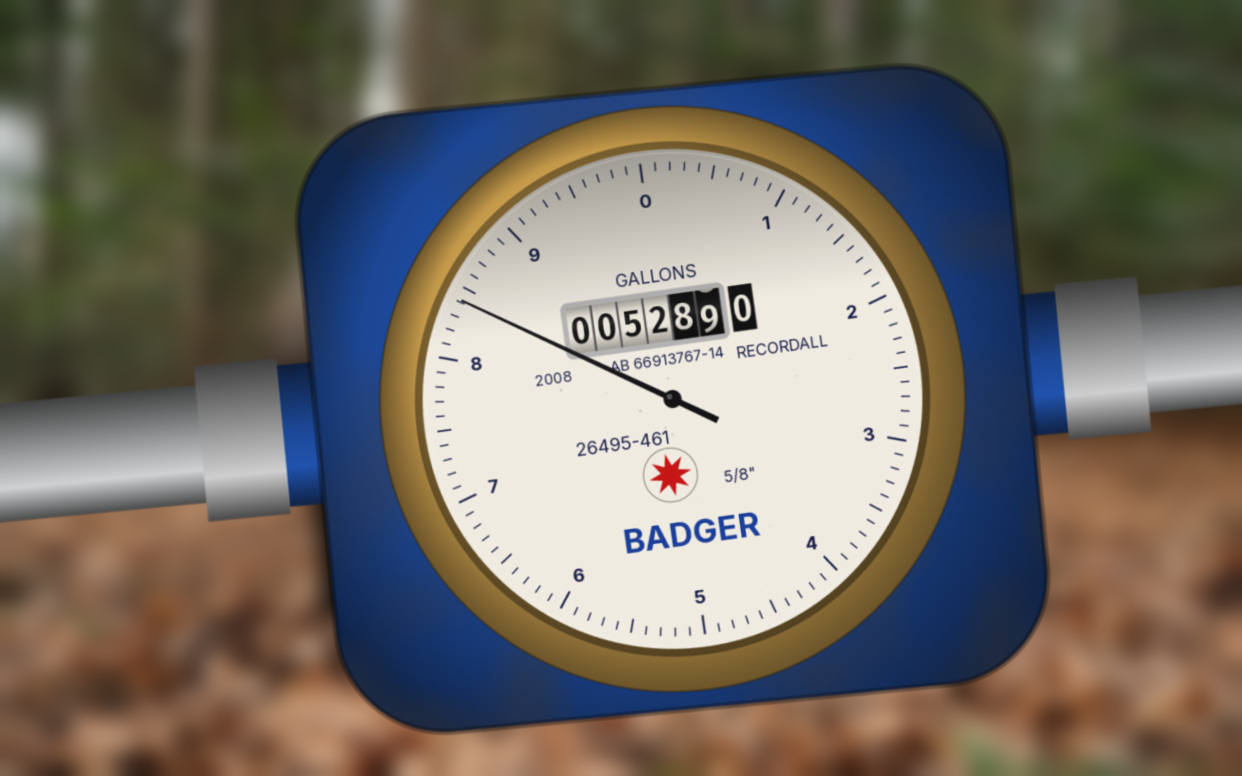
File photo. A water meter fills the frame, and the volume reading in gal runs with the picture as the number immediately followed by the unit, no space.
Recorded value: 52888.4gal
